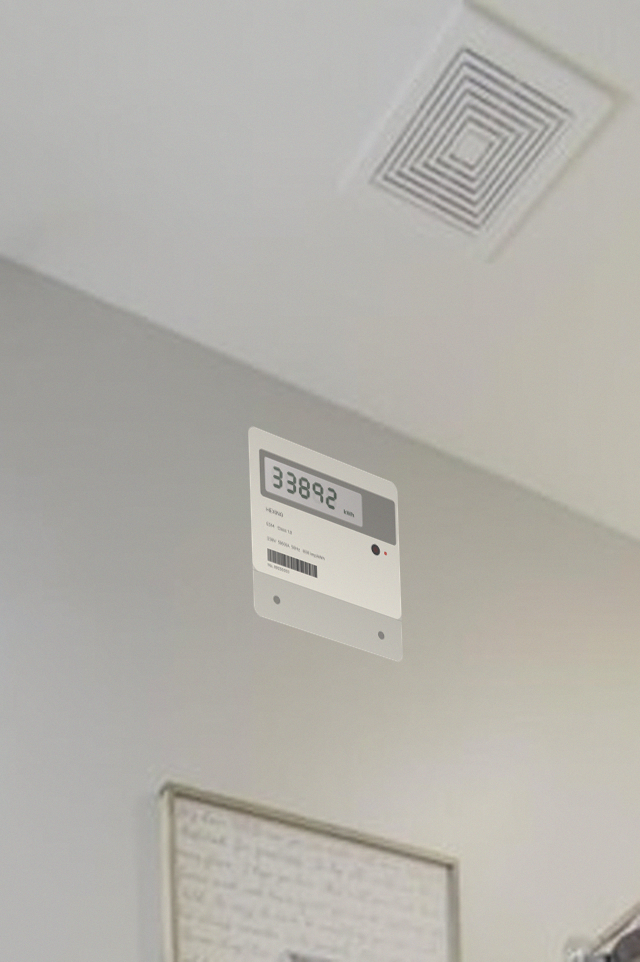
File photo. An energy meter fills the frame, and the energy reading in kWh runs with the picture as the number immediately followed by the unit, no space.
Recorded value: 33892kWh
